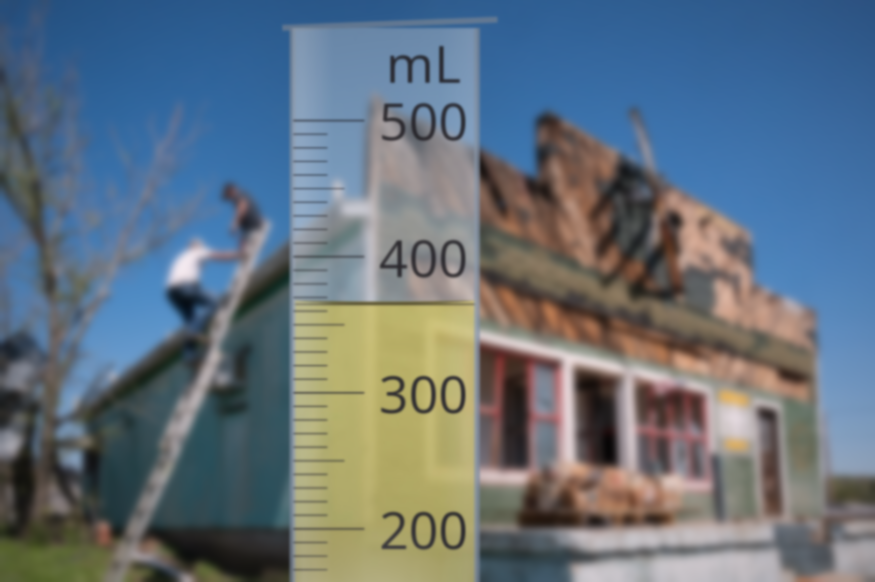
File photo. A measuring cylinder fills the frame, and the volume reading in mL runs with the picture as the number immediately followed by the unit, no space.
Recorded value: 365mL
